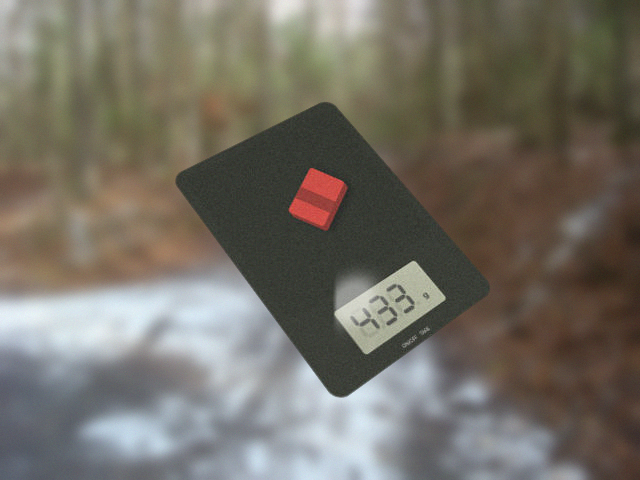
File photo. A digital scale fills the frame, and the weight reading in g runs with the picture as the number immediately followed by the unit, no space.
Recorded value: 433g
